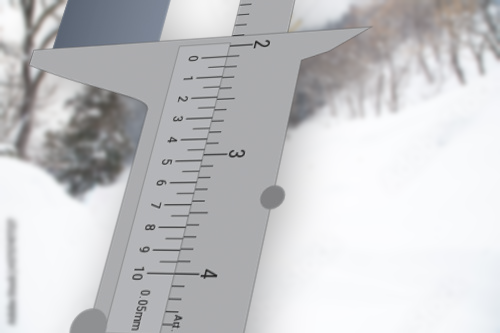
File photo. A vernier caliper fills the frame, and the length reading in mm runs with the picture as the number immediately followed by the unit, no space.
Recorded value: 21.0mm
